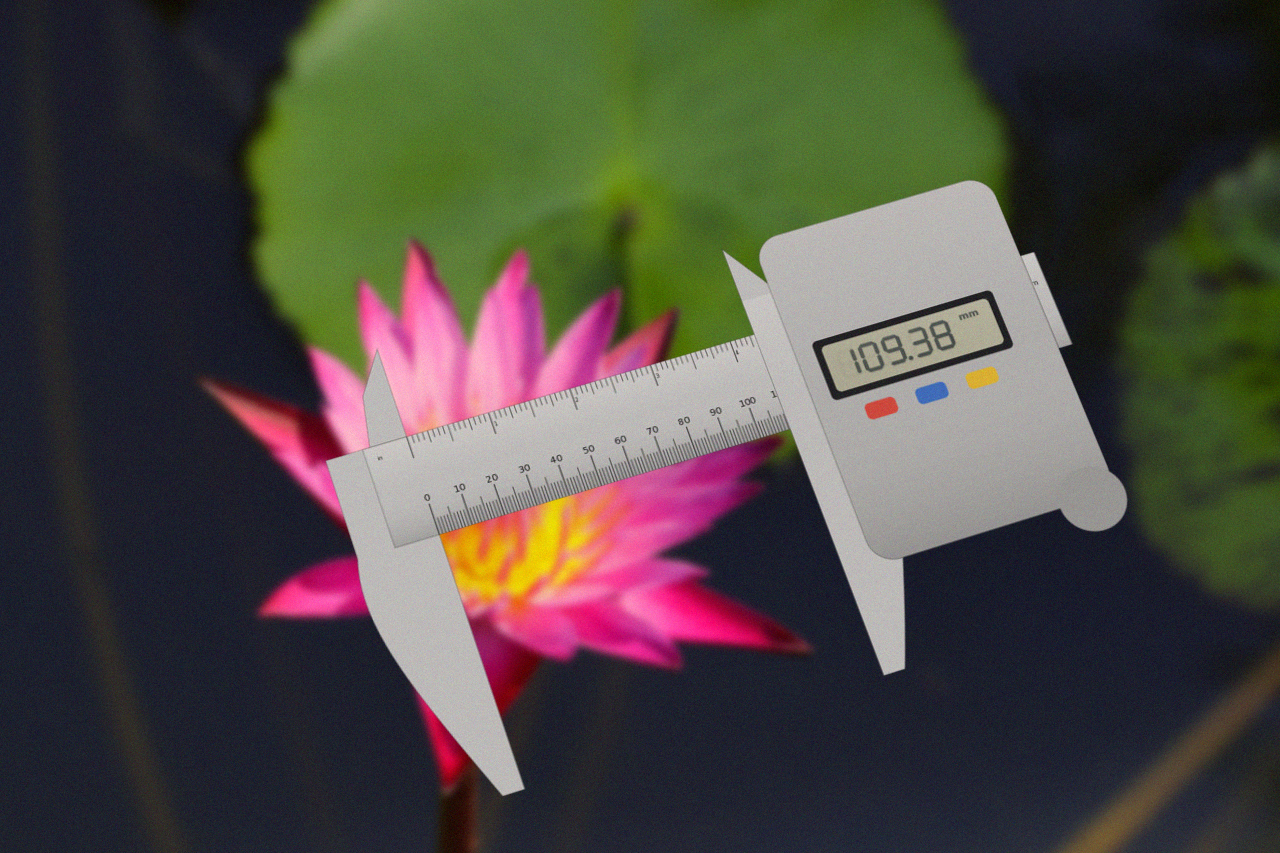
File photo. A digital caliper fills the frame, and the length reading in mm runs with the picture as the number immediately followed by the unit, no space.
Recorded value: 109.38mm
